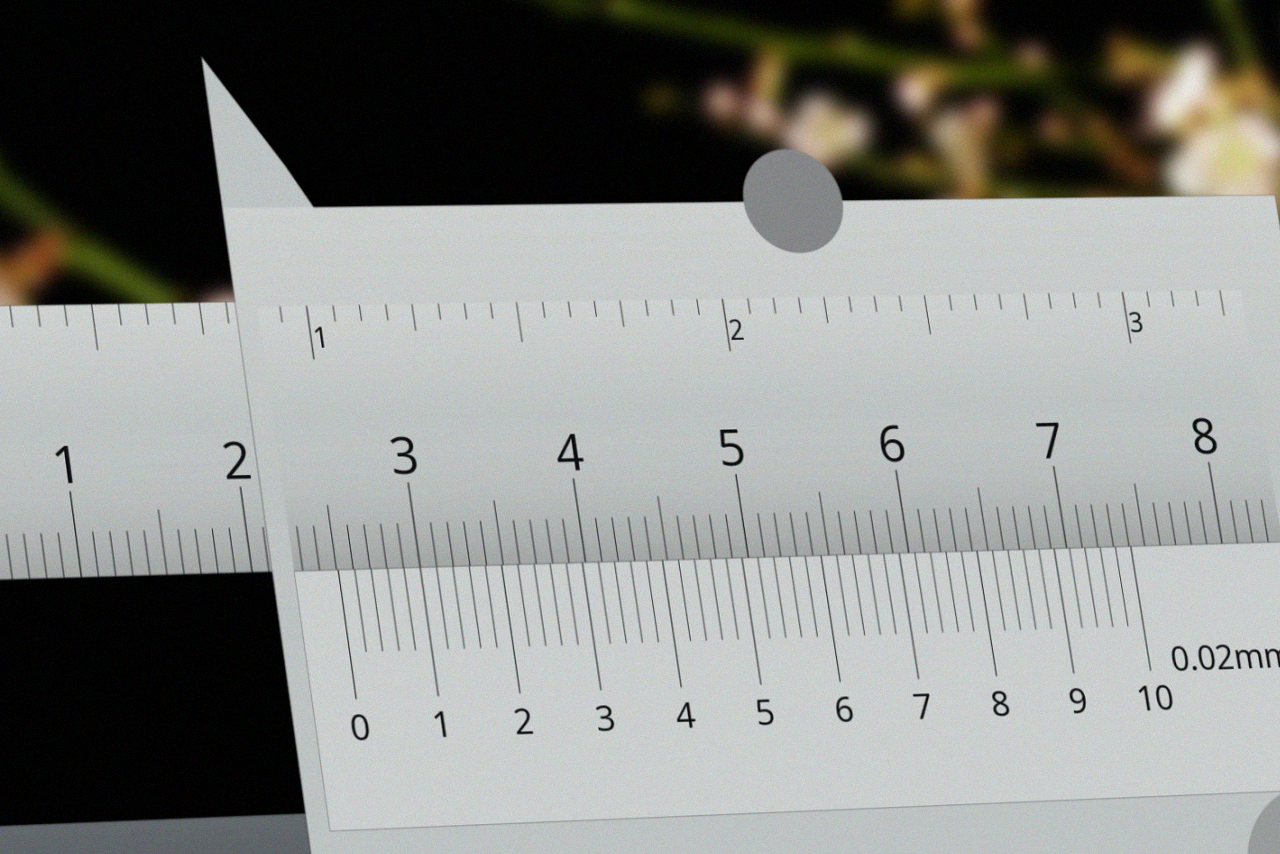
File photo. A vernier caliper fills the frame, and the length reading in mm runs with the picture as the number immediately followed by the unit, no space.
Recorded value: 25.1mm
